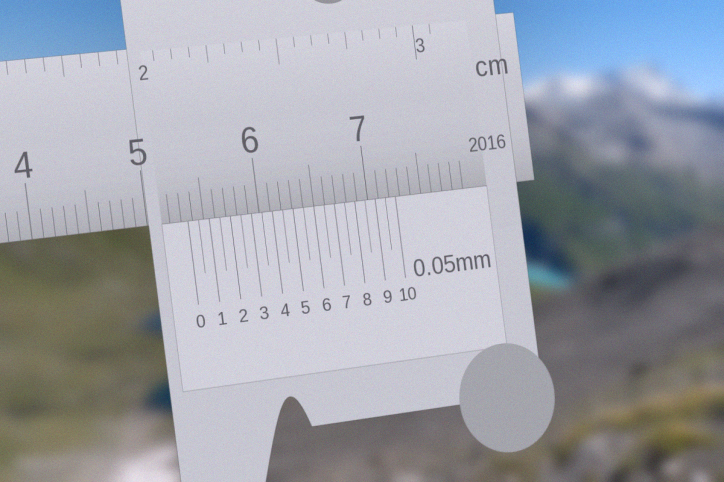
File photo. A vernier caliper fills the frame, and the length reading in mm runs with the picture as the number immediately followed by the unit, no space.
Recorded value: 53.6mm
